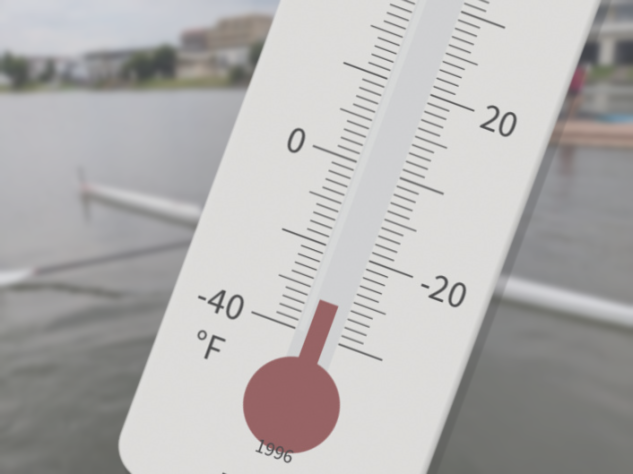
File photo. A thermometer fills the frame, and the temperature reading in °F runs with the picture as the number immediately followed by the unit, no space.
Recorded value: -32°F
